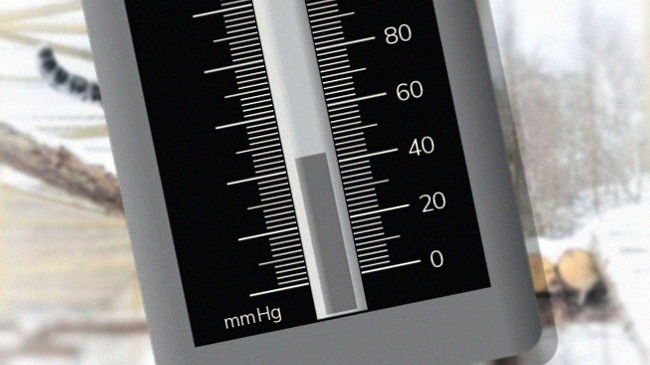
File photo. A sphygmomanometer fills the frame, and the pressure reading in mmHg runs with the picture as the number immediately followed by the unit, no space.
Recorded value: 44mmHg
